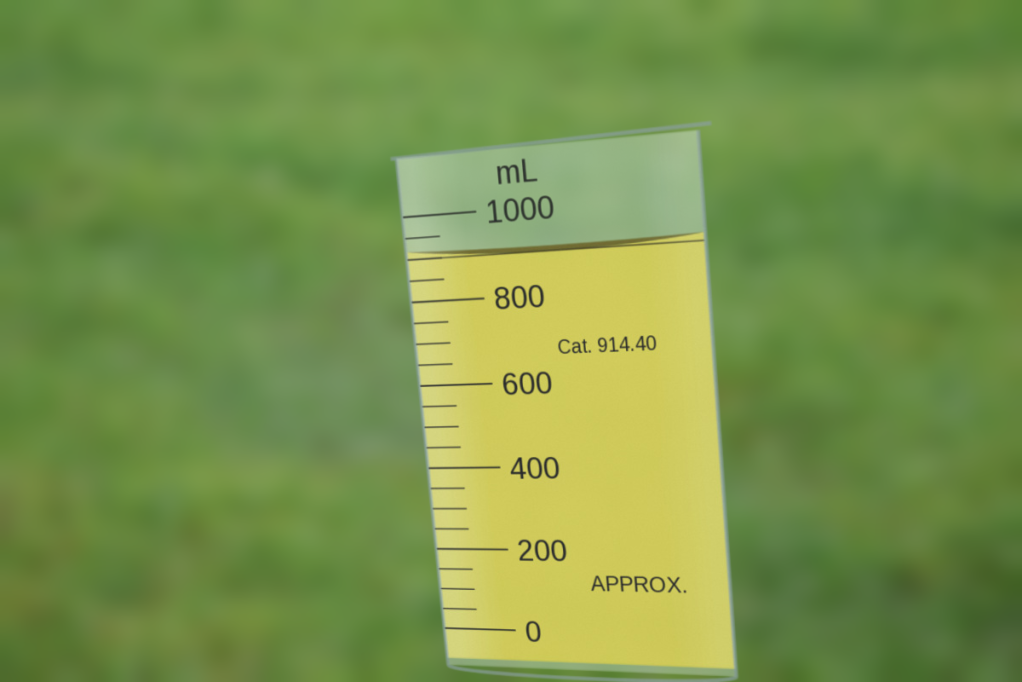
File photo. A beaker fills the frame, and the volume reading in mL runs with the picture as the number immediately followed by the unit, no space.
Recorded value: 900mL
